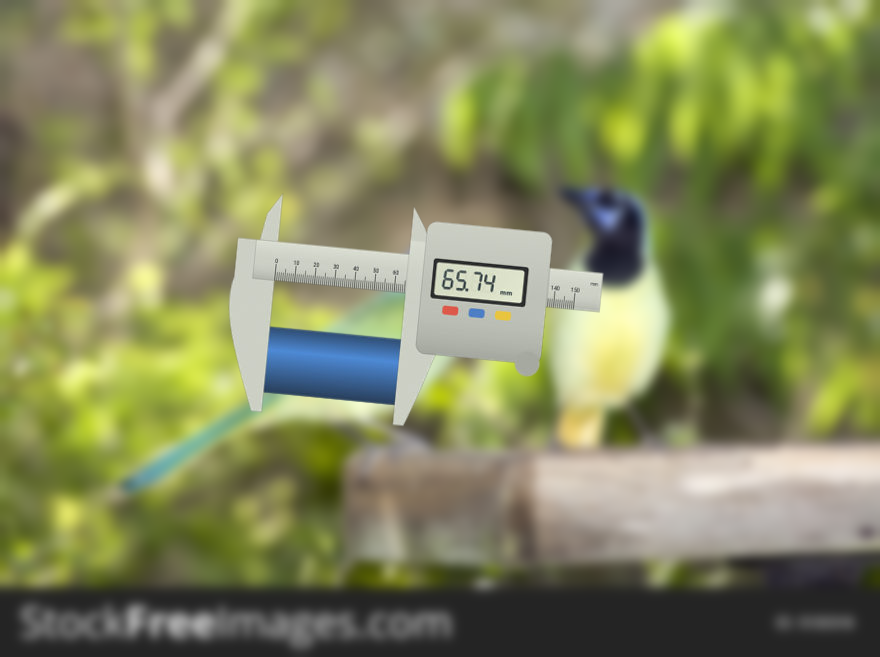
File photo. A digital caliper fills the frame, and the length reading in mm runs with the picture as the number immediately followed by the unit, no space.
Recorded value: 65.74mm
